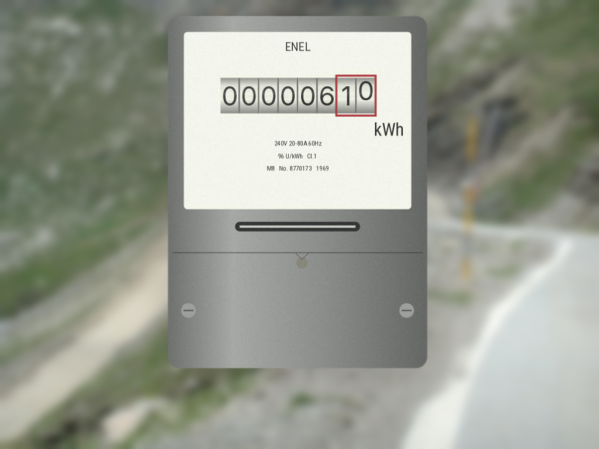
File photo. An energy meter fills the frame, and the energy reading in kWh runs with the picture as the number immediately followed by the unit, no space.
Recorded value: 6.10kWh
